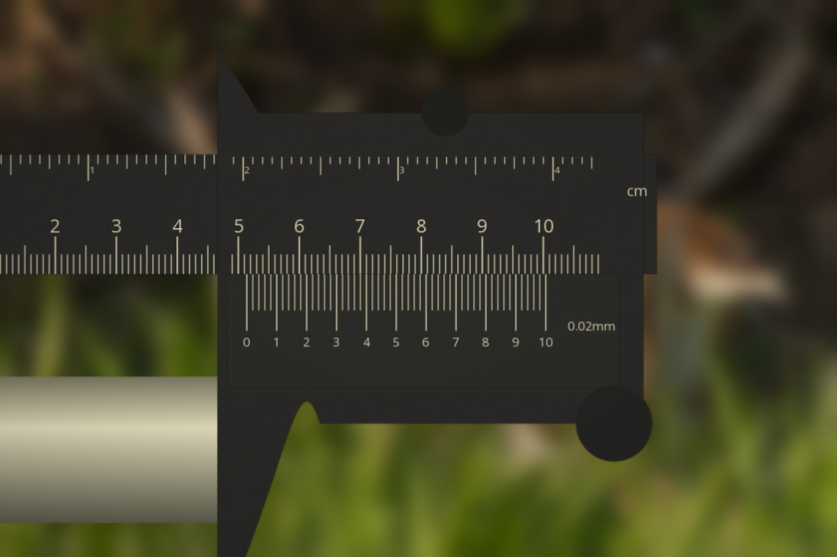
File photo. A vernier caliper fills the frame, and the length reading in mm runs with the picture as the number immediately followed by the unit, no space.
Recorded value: 51.4mm
